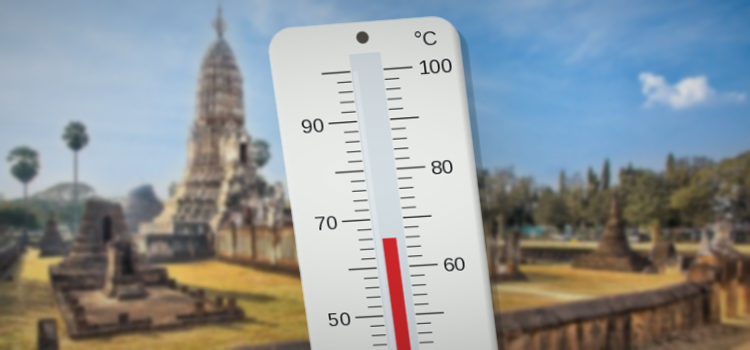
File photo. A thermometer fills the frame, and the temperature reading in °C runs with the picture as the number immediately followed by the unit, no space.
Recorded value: 66°C
